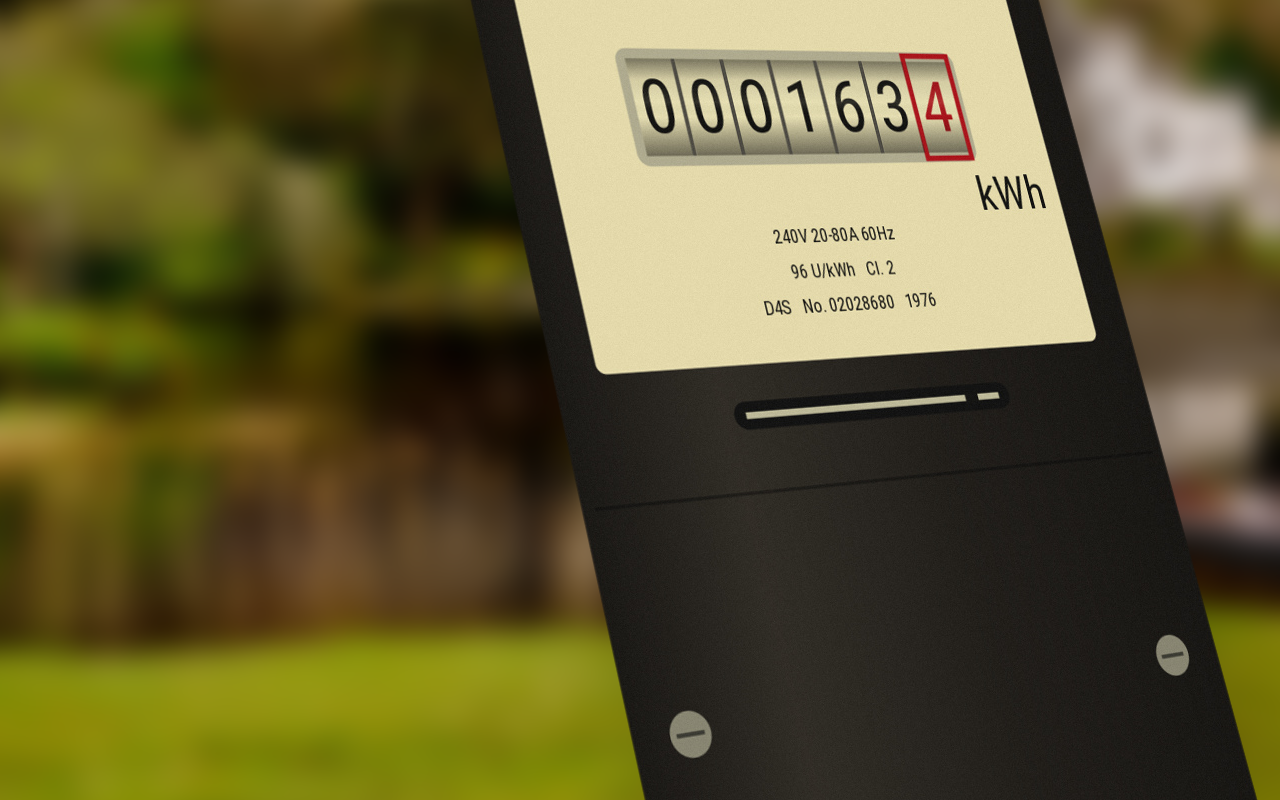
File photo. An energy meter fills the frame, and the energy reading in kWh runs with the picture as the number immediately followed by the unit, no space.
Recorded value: 163.4kWh
